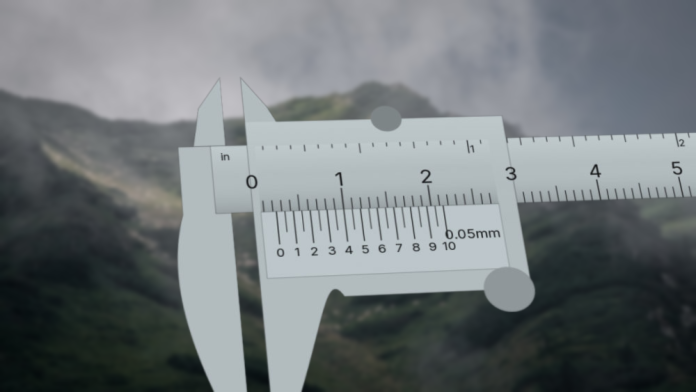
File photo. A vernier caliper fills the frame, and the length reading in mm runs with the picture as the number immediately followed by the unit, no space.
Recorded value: 2.4mm
